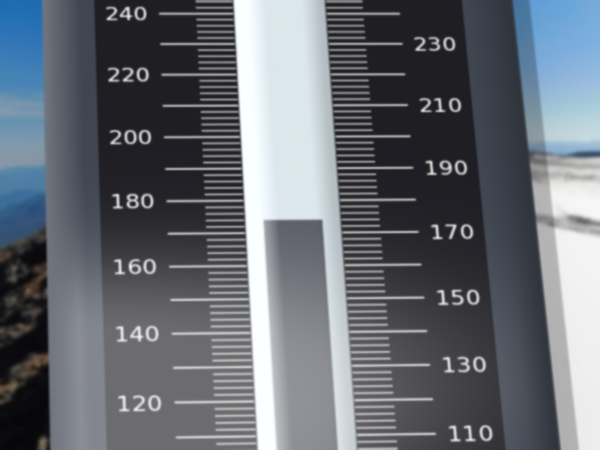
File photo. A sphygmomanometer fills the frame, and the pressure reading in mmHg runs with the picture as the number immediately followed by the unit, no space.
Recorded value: 174mmHg
